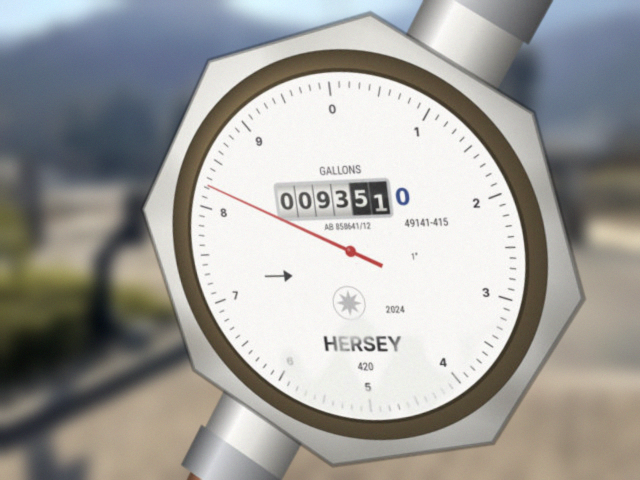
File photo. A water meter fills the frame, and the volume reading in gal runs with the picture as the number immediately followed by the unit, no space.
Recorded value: 93508.2gal
